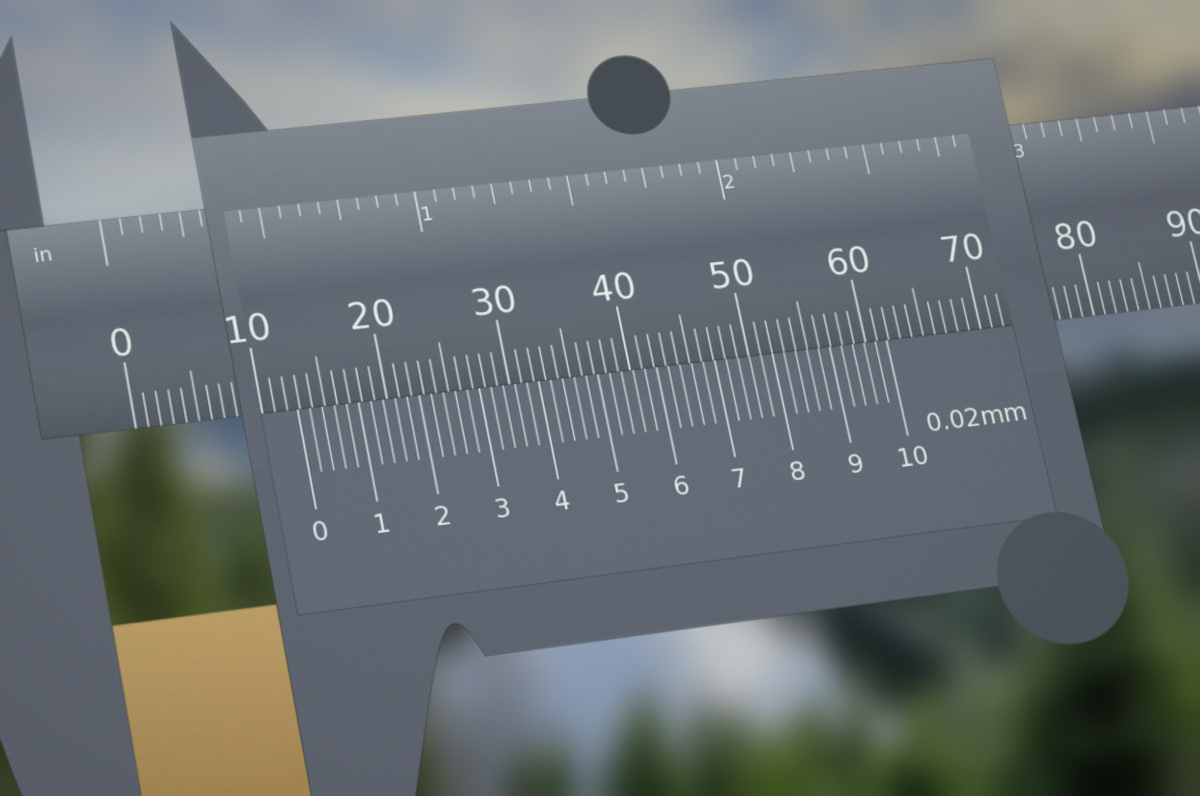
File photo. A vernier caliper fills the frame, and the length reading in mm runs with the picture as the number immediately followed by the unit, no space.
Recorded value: 12.8mm
